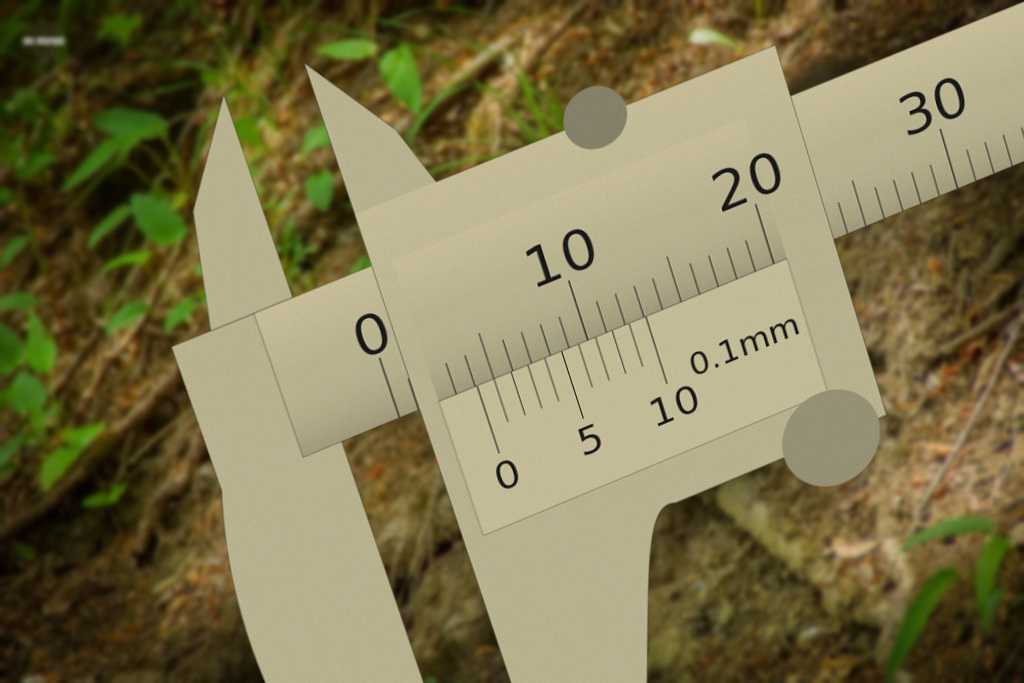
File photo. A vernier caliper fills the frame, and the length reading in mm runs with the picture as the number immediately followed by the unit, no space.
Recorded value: 4.1mm
